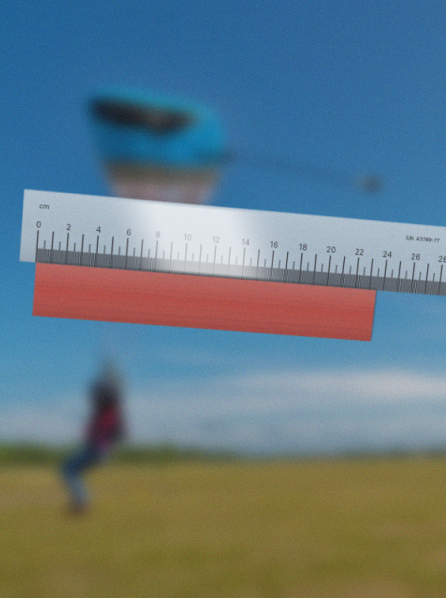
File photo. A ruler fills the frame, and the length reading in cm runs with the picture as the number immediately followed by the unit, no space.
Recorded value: 23.5cm
